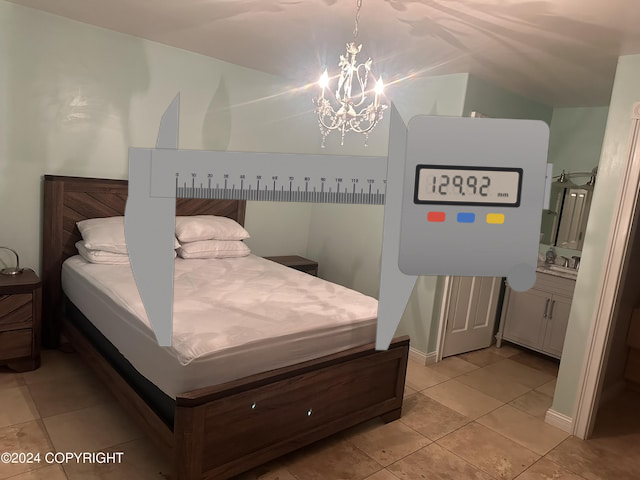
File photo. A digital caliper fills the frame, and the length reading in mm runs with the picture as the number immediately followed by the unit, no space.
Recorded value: 129.92mm
